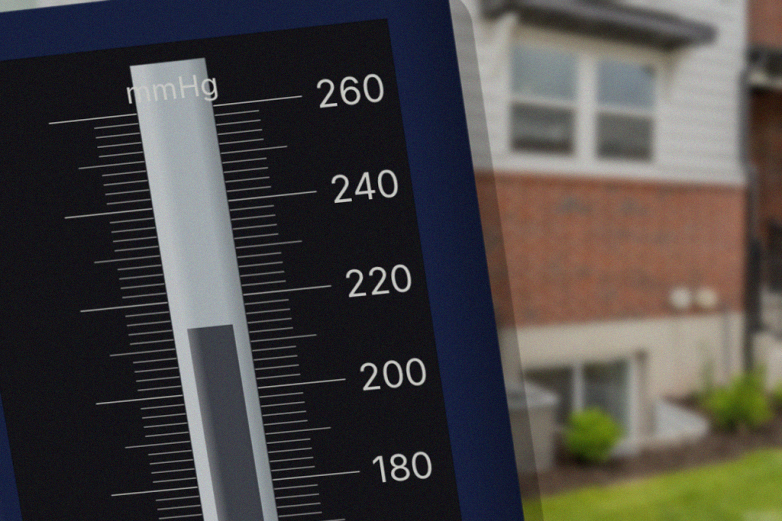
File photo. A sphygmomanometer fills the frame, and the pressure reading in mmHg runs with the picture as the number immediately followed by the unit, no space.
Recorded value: 214mmHg
